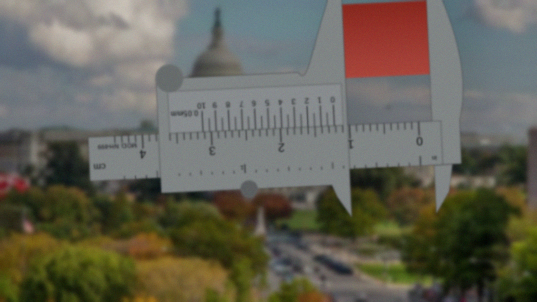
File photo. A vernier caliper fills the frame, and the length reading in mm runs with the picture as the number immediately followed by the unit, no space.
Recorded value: 12.2mm
